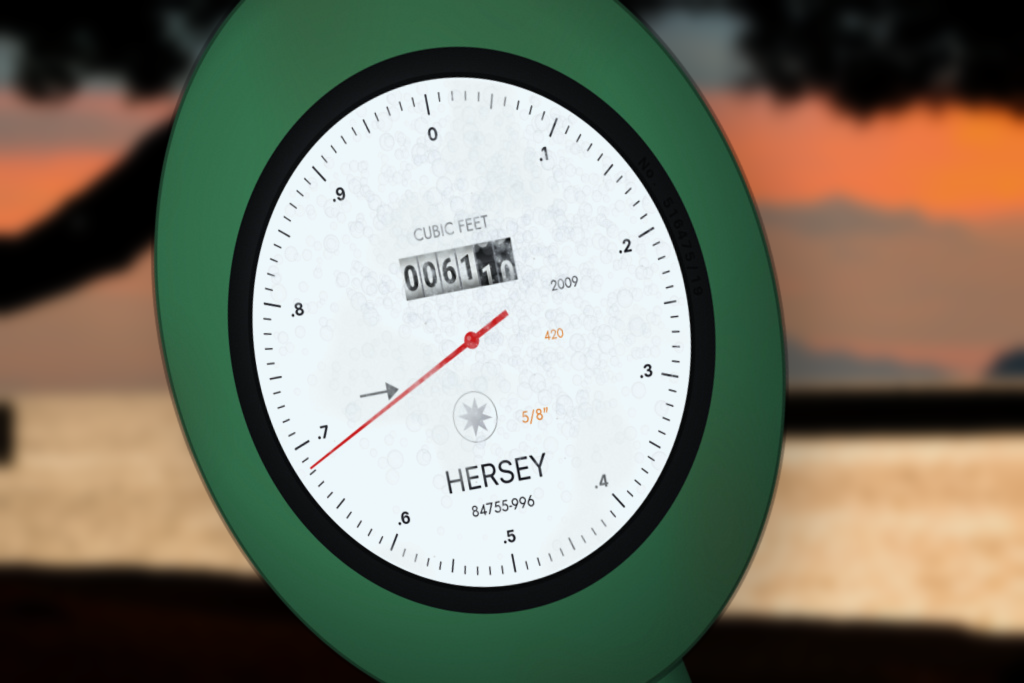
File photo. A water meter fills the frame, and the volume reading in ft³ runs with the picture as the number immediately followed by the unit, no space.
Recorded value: 6109.68ft³
